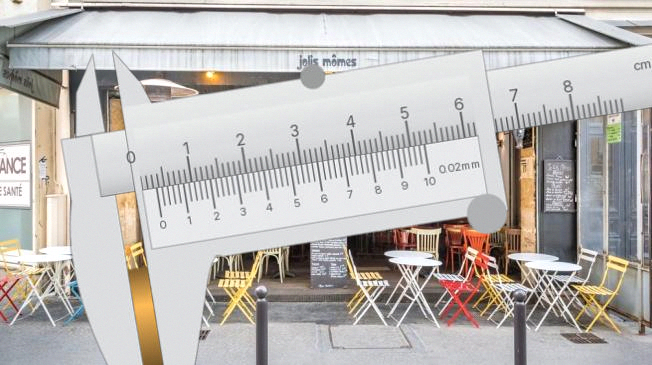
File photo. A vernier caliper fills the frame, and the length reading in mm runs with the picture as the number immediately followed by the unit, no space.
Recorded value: 3.6mm
